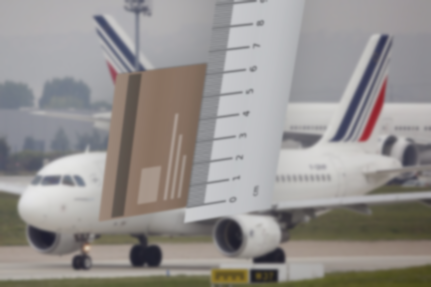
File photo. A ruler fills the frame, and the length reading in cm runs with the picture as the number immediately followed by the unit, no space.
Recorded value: 6.5cm
